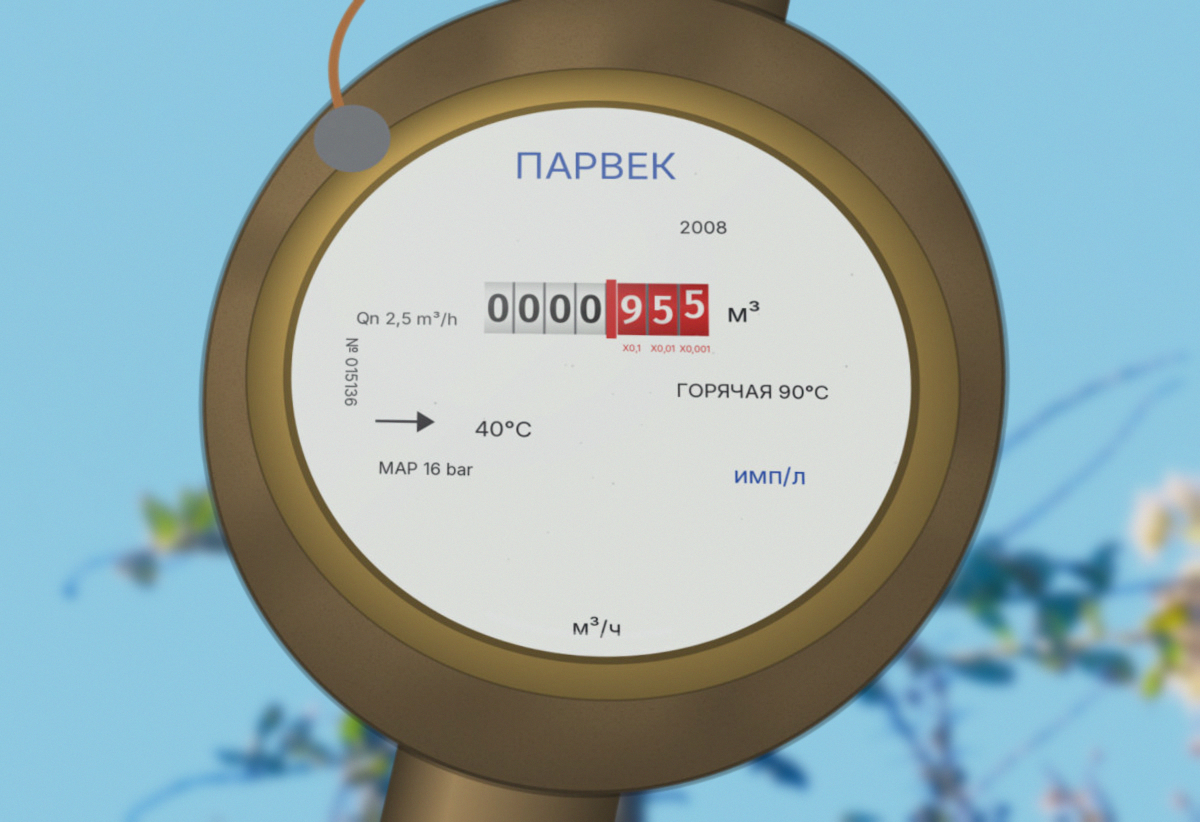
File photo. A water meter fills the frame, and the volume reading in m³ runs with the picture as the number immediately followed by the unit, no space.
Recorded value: 0.955m³
